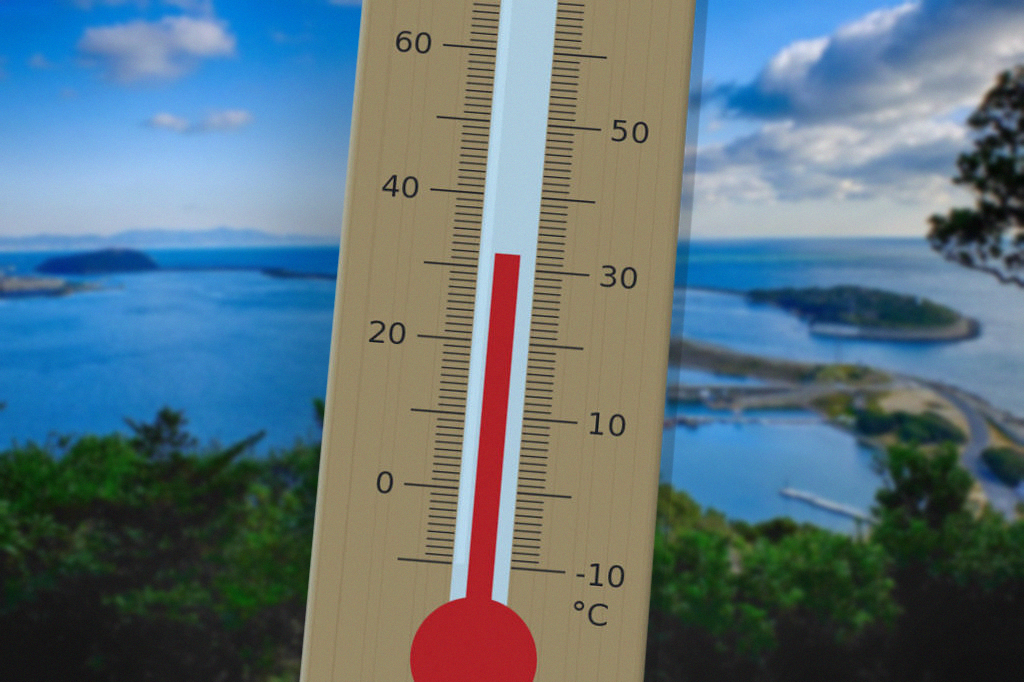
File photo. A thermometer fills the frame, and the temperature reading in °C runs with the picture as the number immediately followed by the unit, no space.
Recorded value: 32°C
